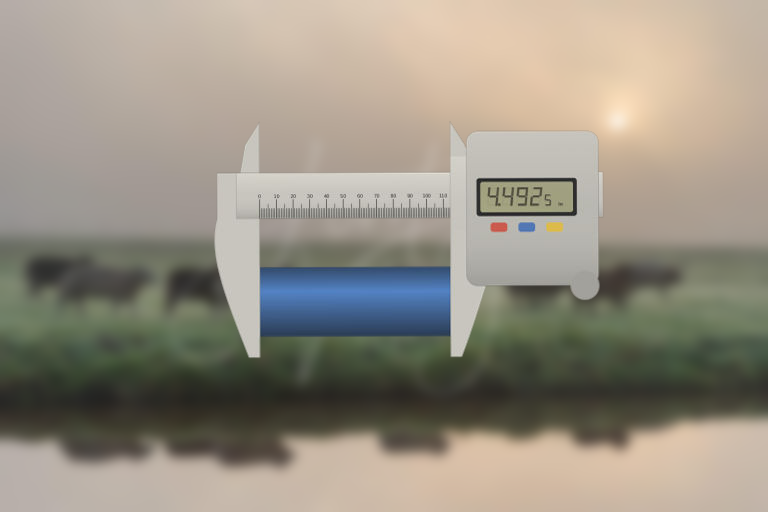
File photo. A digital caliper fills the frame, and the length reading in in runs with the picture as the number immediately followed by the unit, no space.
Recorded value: 4.4925in
